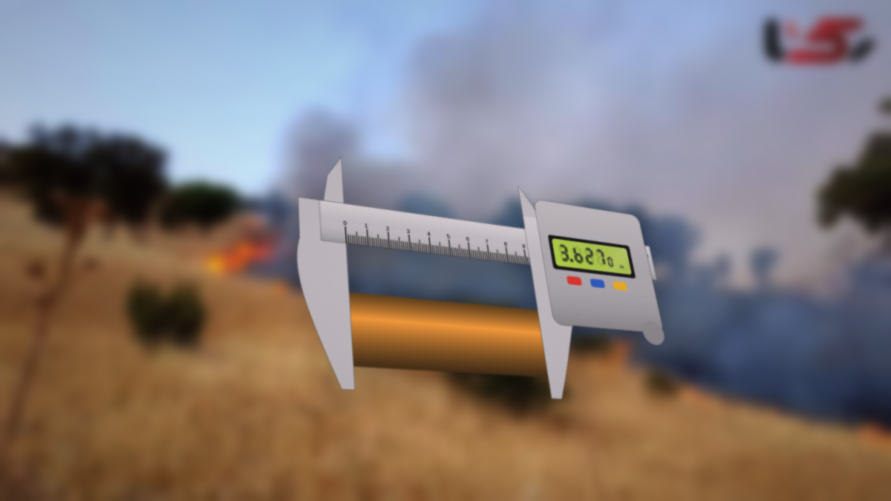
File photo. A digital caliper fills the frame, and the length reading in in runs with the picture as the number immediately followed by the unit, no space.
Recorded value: 3.6270in
